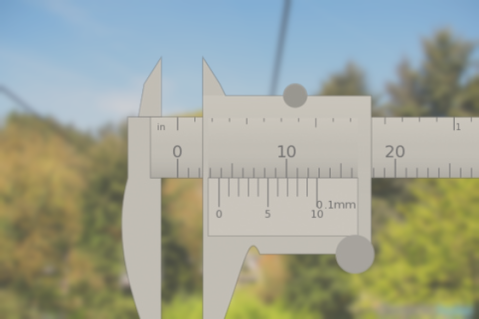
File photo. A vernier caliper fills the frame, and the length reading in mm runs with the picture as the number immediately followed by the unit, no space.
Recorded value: 3.8mm
